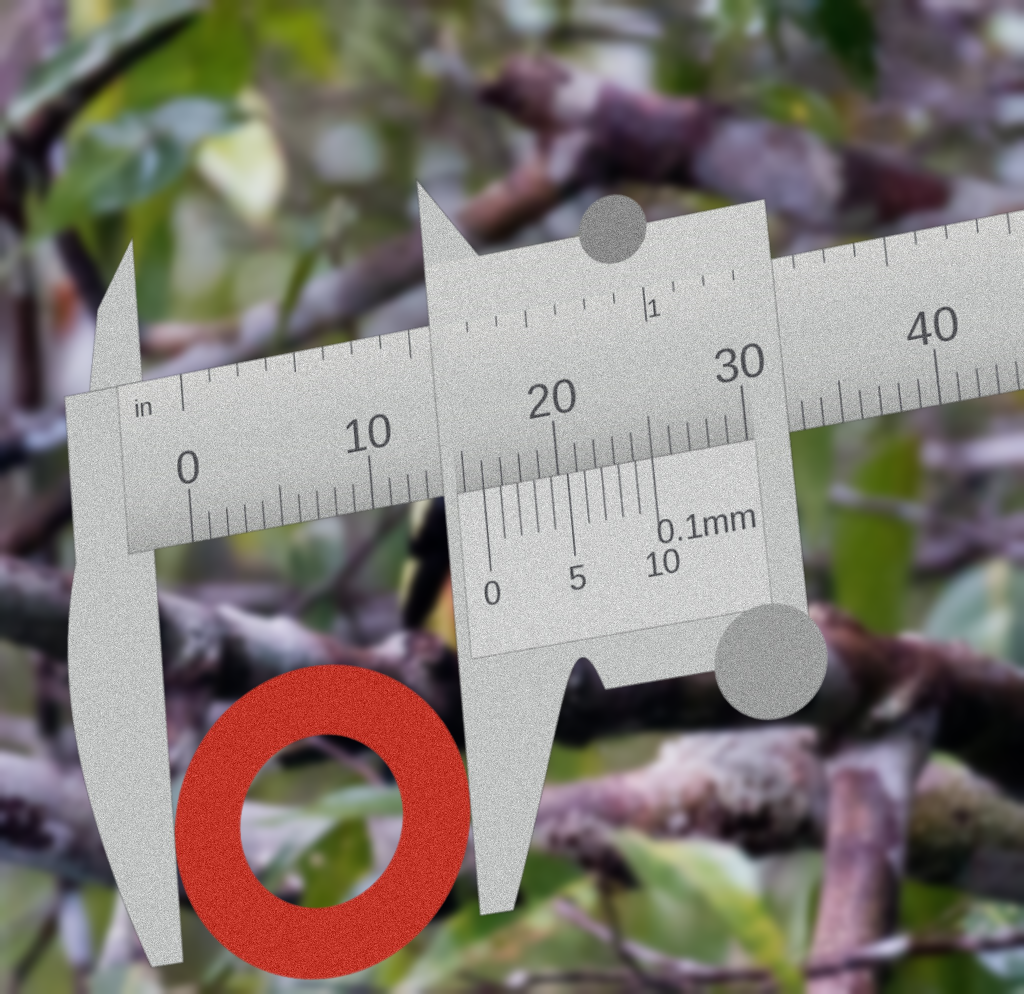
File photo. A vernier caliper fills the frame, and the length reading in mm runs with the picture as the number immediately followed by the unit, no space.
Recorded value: 16.0mm
